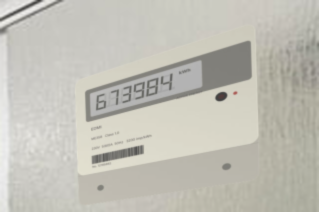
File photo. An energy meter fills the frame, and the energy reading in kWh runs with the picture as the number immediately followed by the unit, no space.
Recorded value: 673984kWh
